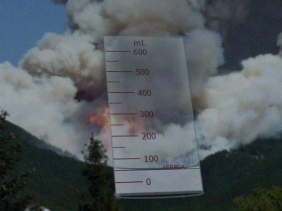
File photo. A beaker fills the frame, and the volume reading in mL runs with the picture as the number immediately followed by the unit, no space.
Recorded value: 50mL
